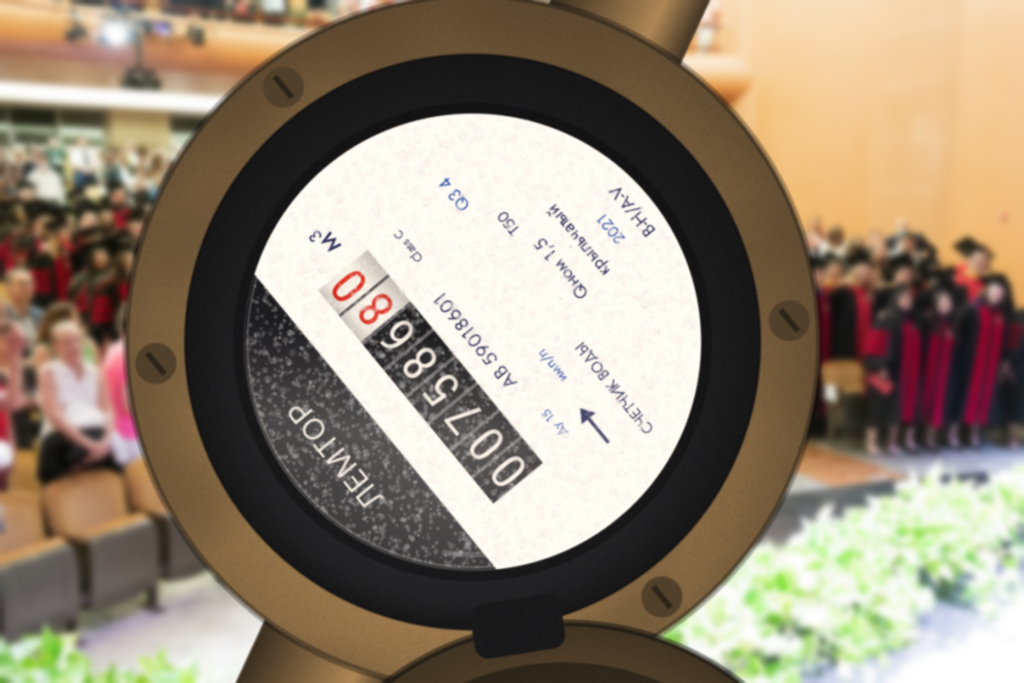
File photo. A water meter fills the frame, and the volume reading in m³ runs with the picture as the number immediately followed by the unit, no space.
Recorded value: 7586.80m³
